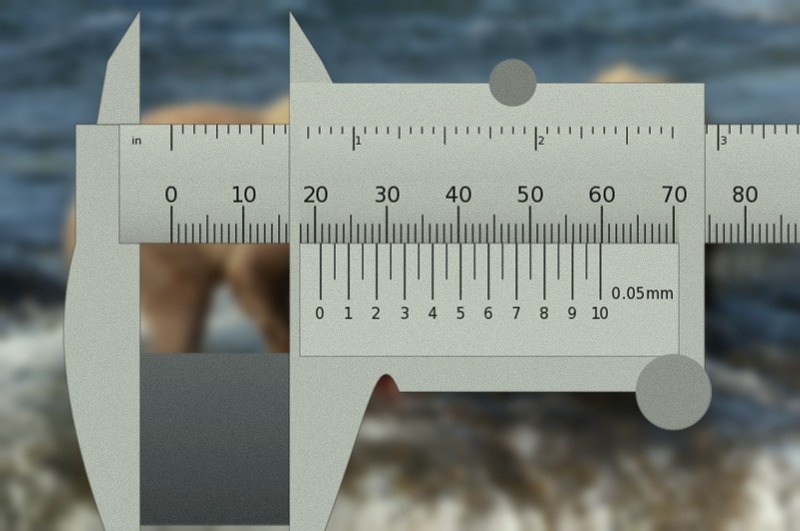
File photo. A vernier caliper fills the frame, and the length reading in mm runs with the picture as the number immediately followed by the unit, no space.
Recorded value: 20.8mm
